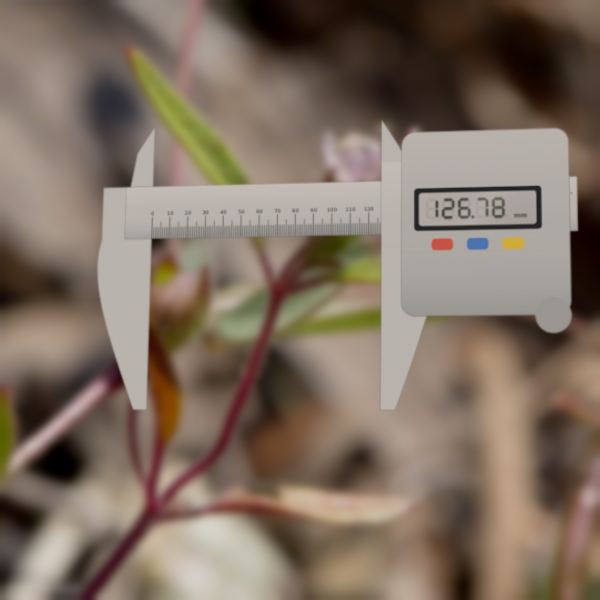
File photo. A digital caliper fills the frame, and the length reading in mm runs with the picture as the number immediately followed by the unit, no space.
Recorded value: 126.78mm
